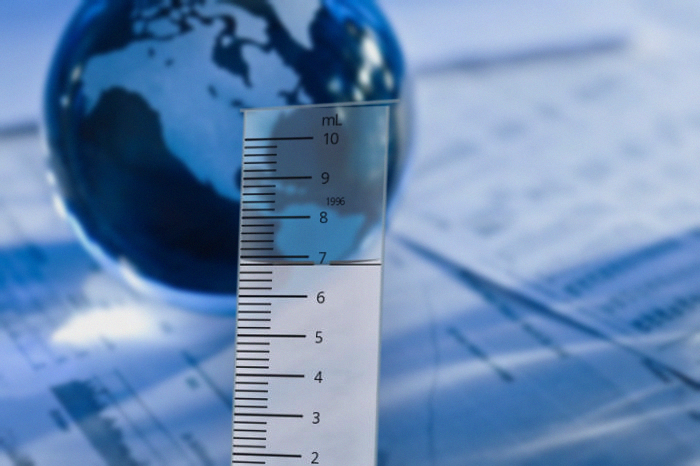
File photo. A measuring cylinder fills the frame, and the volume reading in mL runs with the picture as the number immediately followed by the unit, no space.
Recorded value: 6.8mL
